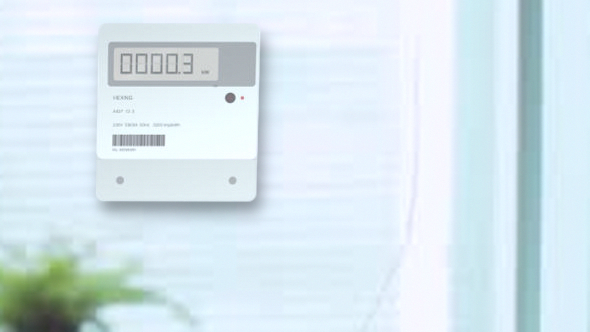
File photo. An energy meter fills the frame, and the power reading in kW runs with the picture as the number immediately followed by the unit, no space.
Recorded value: 0.3kW
